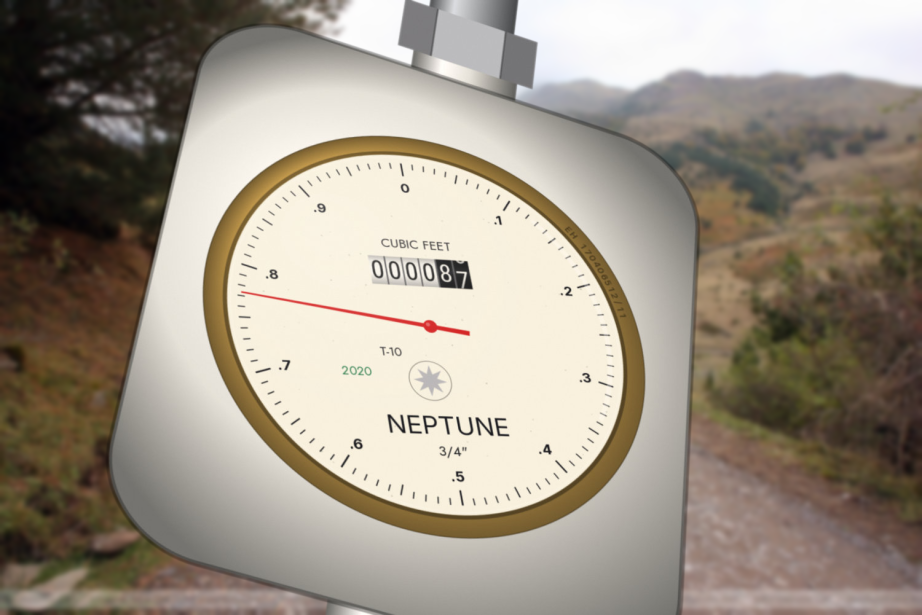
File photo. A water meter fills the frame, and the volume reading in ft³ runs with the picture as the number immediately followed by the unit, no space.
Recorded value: 86.77ft³
